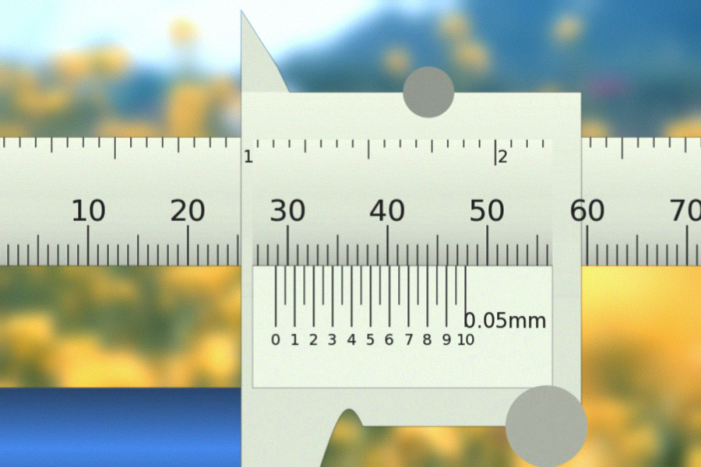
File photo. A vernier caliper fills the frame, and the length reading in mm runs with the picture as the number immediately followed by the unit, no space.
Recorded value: 28.8mm
